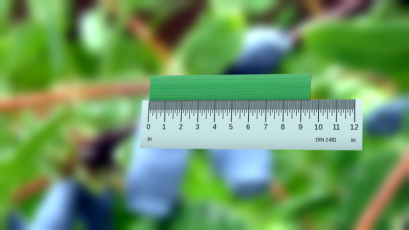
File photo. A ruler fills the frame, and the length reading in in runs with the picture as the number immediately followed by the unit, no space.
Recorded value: 9.5in
